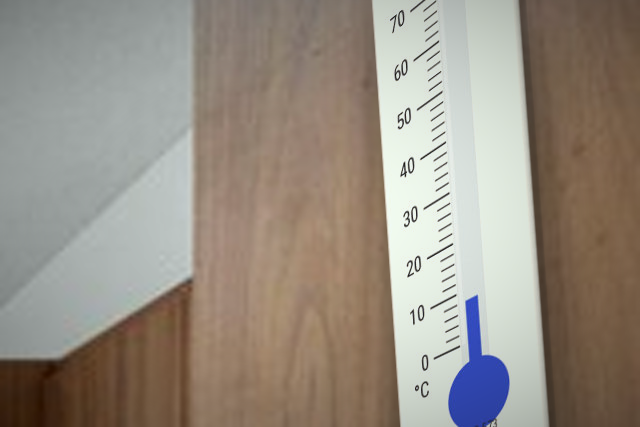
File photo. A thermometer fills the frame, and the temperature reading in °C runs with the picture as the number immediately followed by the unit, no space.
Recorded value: 8°C
